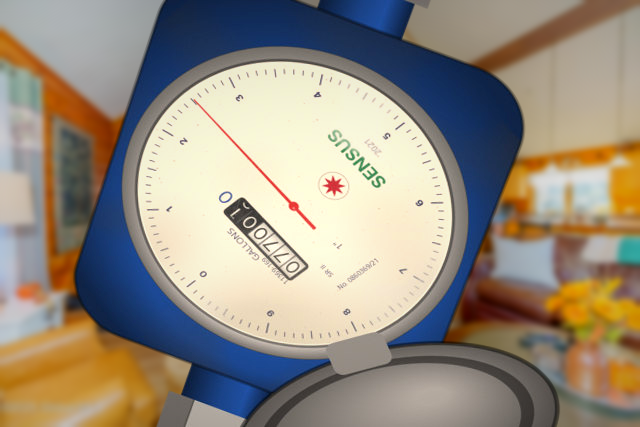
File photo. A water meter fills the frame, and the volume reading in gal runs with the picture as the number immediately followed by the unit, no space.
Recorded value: 770012.5gal
